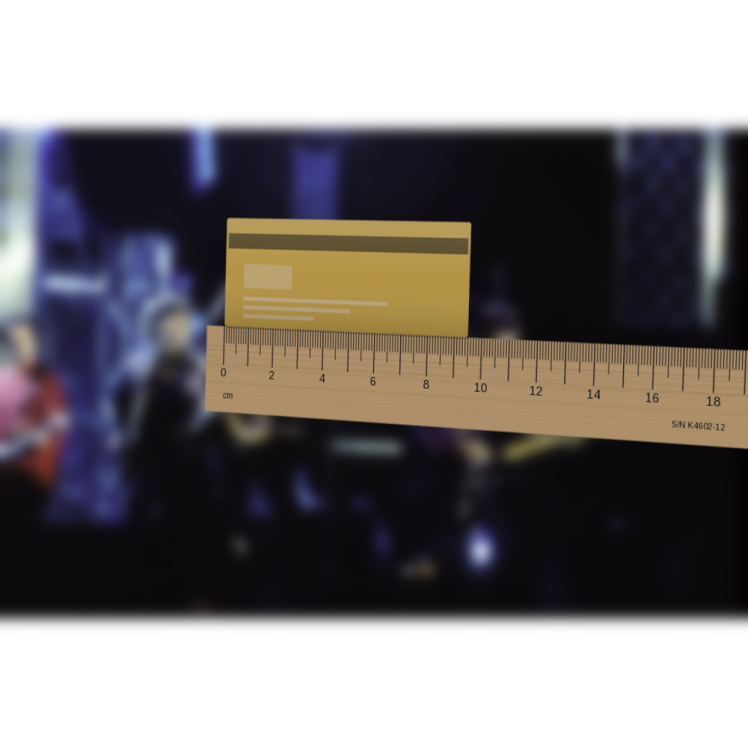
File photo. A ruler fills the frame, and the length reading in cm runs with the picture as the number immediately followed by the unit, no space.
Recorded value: 9.5cm
